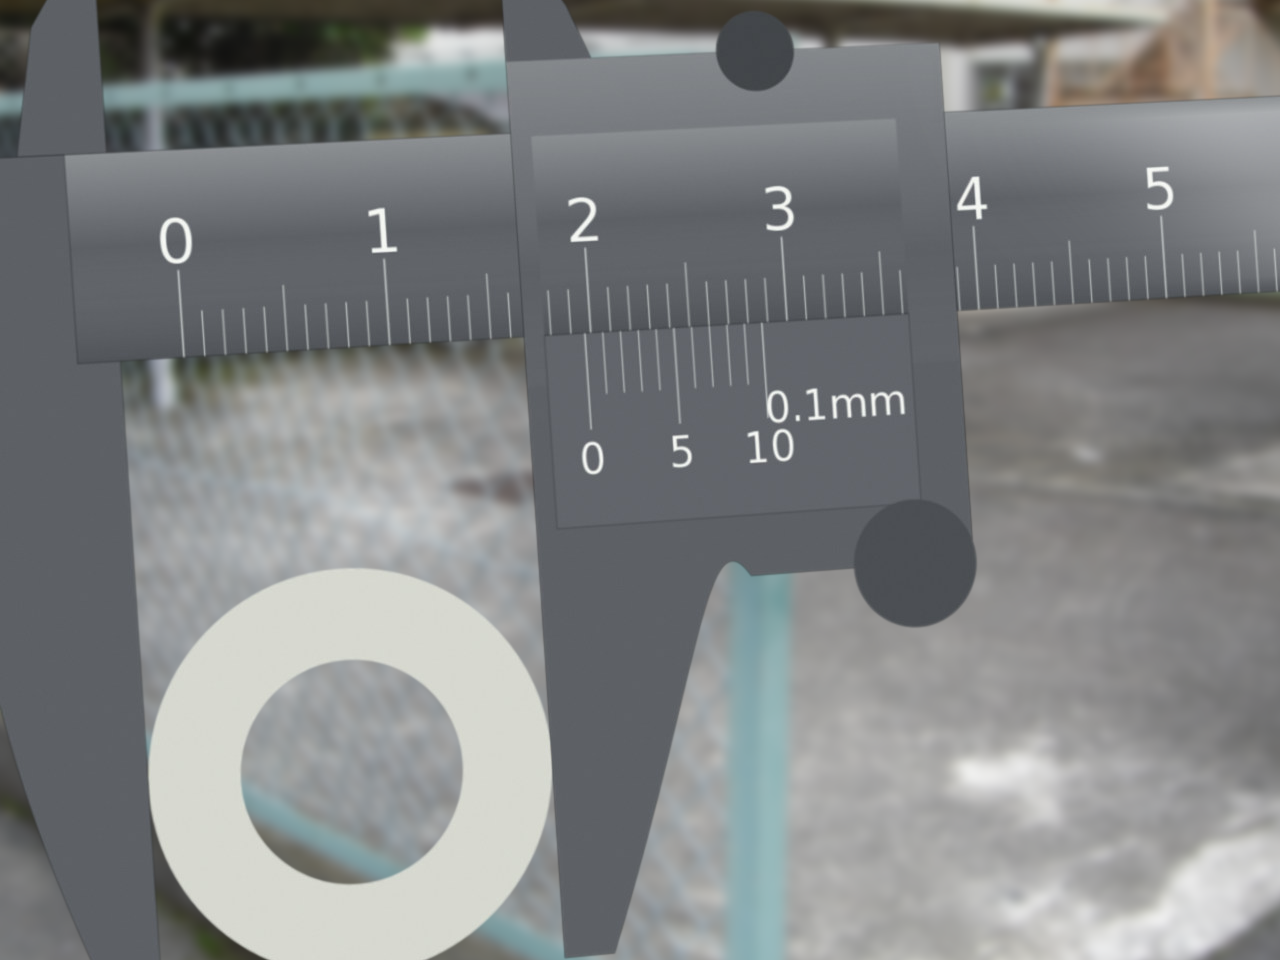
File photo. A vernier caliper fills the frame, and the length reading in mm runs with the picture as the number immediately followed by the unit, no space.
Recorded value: 19.7mm
